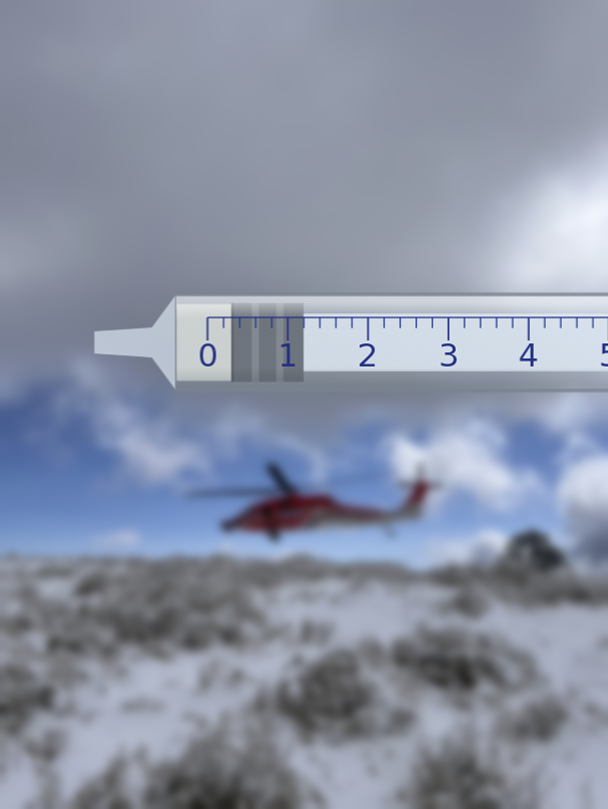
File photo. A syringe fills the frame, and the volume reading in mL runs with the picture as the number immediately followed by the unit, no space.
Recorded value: 0.3mL
